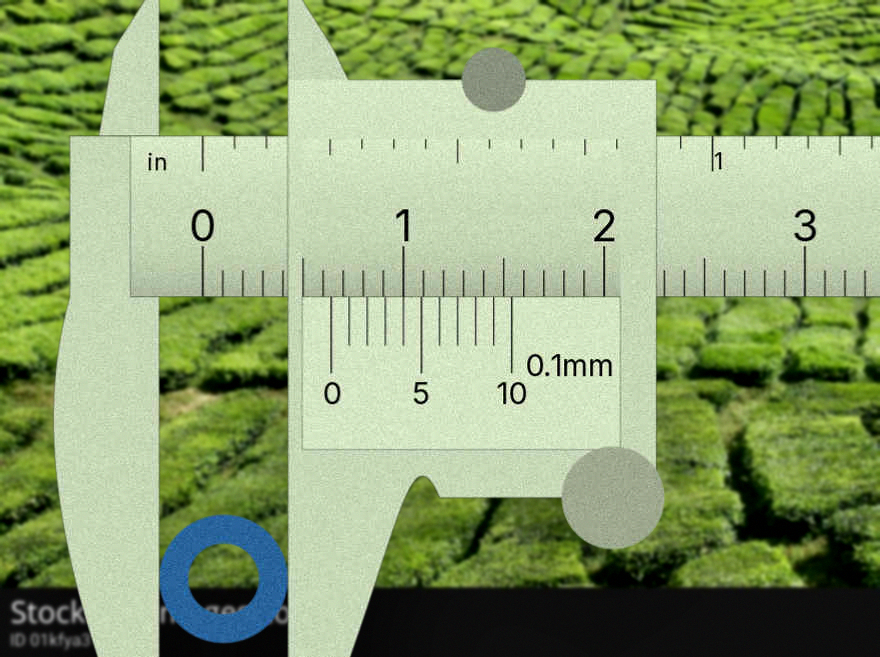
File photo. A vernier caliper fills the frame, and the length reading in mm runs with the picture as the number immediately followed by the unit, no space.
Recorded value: 6.4mm
